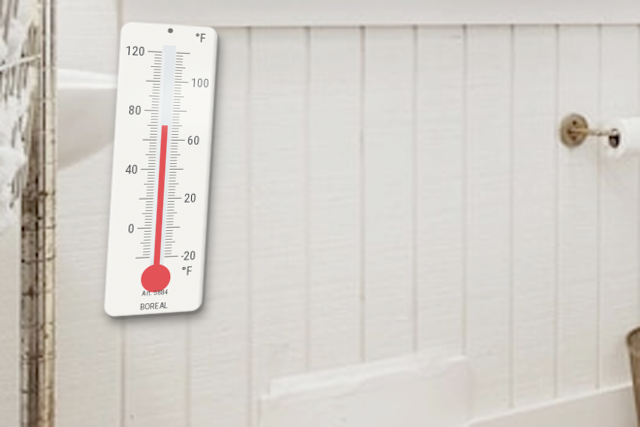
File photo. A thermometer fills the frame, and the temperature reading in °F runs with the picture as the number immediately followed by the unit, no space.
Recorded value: 70°F
